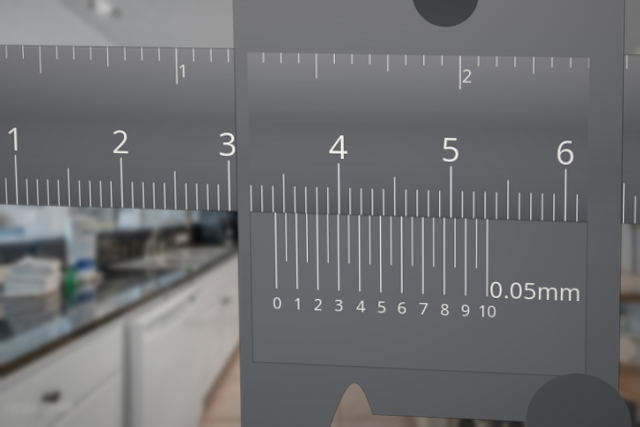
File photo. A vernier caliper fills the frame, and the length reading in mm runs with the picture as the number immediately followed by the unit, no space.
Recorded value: 34.2mm
